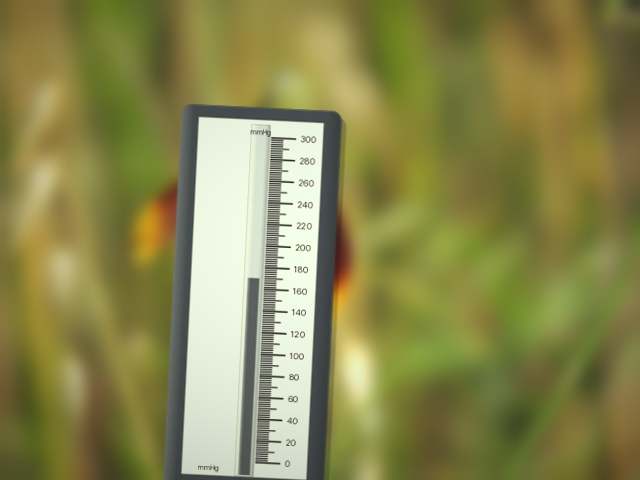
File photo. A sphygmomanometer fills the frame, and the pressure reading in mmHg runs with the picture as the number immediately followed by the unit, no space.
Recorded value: 170mmHg
